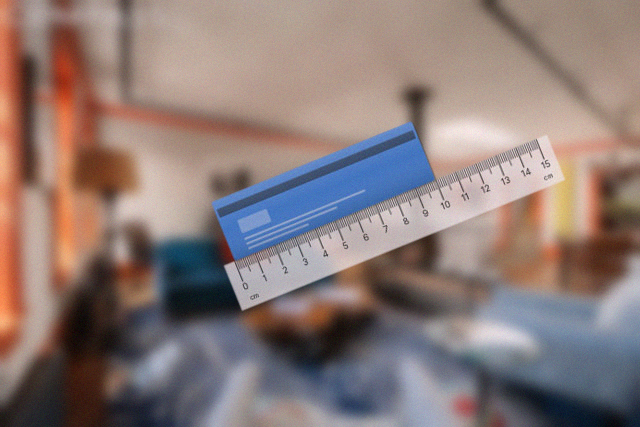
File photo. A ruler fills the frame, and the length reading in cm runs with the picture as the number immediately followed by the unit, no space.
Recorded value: 10cm
